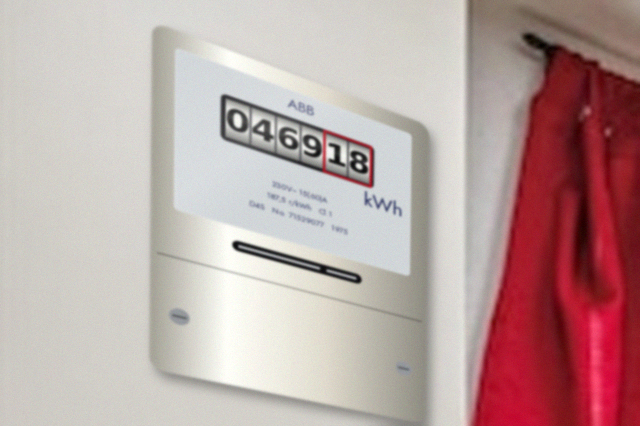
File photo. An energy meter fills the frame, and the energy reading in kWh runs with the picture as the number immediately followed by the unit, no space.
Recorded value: 469.18kWh
